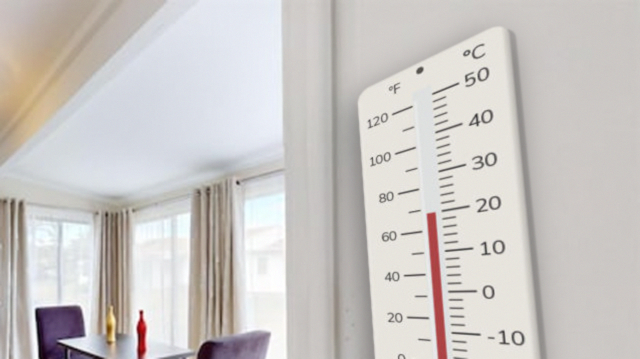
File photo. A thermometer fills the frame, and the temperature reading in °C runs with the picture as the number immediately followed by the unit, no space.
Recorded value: 20°C
